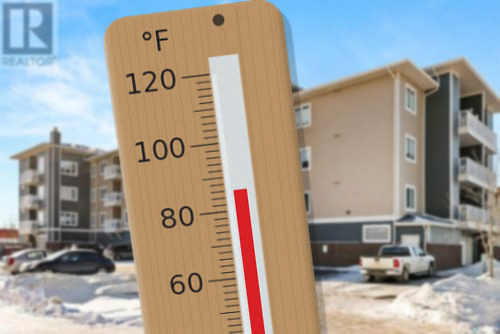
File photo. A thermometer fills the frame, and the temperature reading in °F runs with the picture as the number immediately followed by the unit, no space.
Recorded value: 86°F
